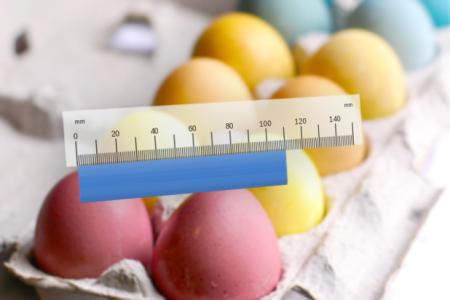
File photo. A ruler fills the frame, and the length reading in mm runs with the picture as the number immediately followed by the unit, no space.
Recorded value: 110mm
